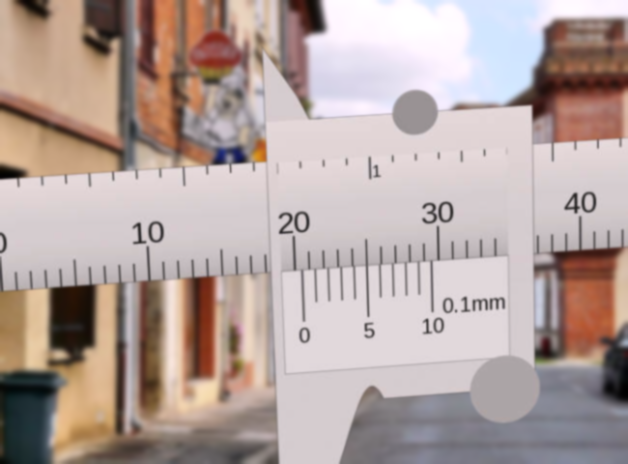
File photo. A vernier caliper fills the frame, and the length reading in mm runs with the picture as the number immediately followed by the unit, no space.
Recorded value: 20.5mm
